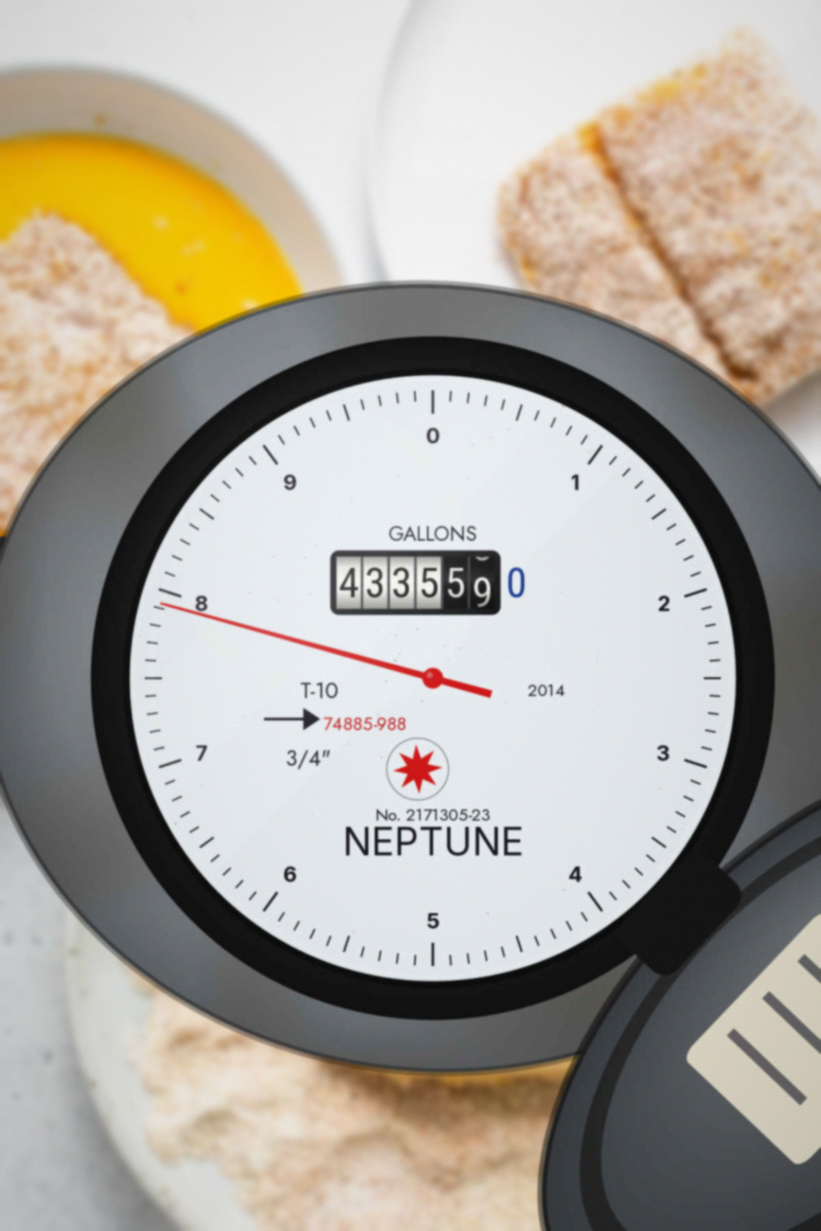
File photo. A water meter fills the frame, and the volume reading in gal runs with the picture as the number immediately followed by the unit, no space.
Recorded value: 4335587.9gal
